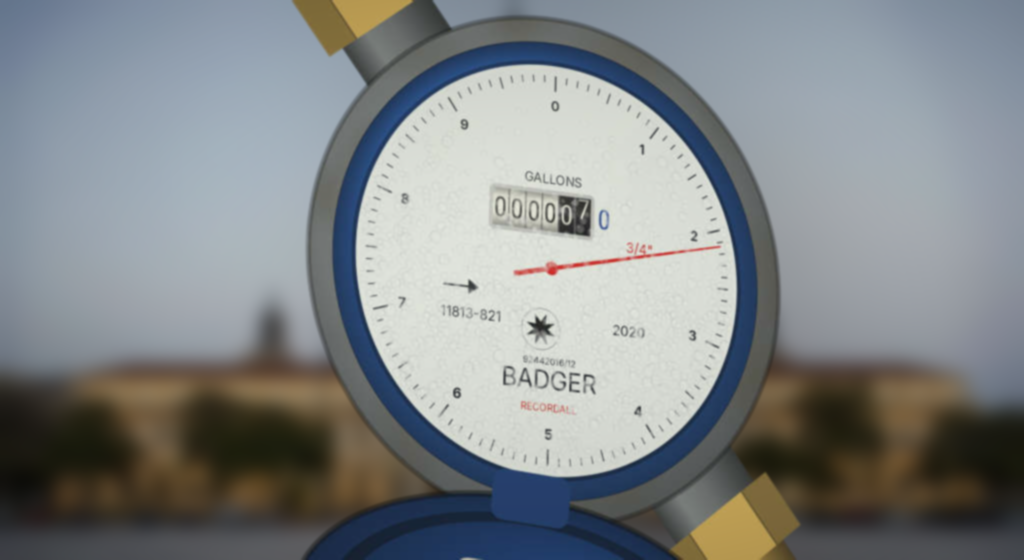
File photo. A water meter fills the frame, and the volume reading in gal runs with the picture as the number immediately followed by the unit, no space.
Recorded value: 72.1gal
